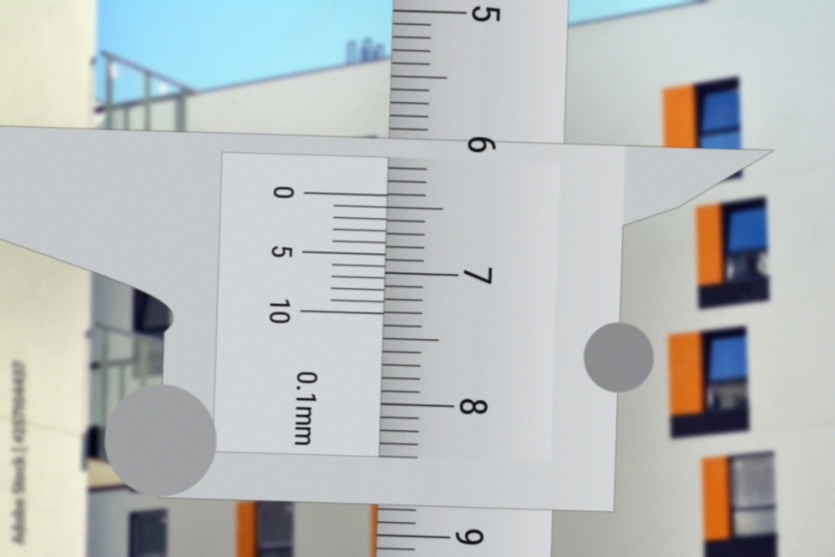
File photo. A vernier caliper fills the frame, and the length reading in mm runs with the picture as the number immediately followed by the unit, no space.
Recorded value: 64.1mm
